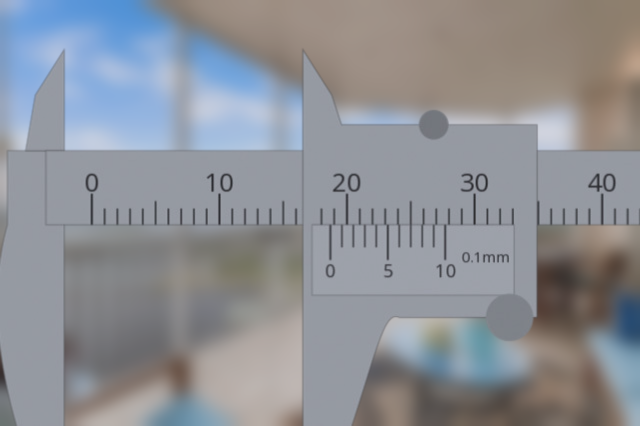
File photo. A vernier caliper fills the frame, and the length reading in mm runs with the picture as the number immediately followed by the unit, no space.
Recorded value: 18.7mm
